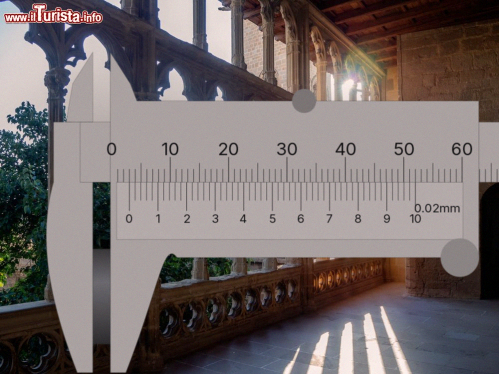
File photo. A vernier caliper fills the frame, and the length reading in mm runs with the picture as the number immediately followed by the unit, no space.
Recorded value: 3.0mm
